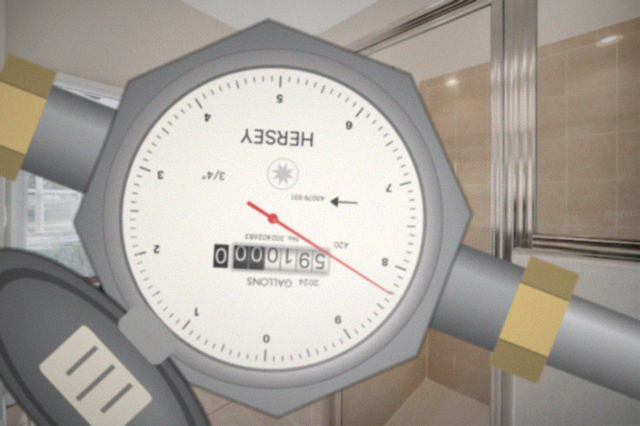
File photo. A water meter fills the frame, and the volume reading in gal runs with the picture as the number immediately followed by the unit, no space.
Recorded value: 5909998.3gal
